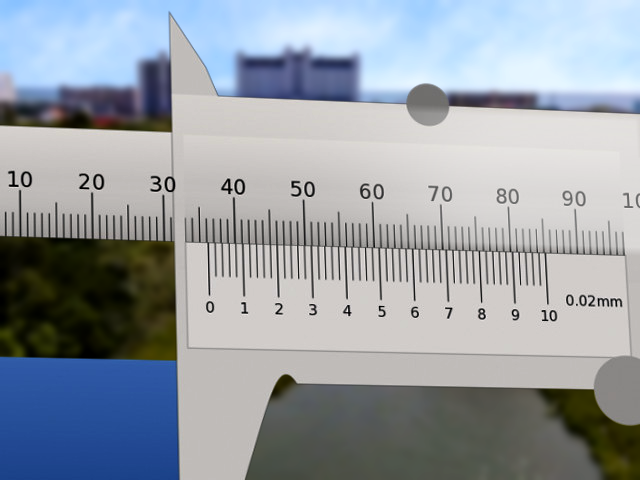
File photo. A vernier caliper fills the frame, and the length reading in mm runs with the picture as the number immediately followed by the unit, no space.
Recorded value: 36.2mm
